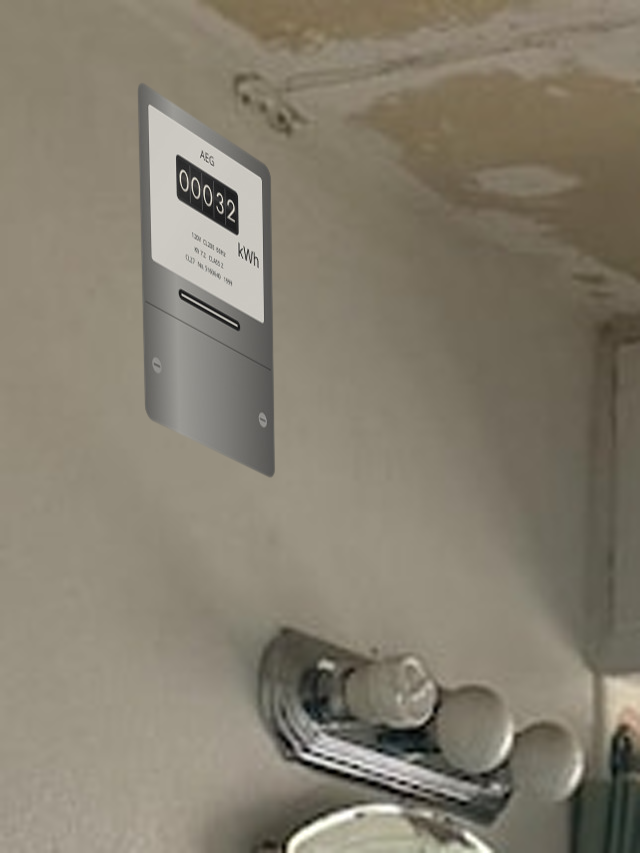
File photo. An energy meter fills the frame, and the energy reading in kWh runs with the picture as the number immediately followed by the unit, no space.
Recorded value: 32kWh
